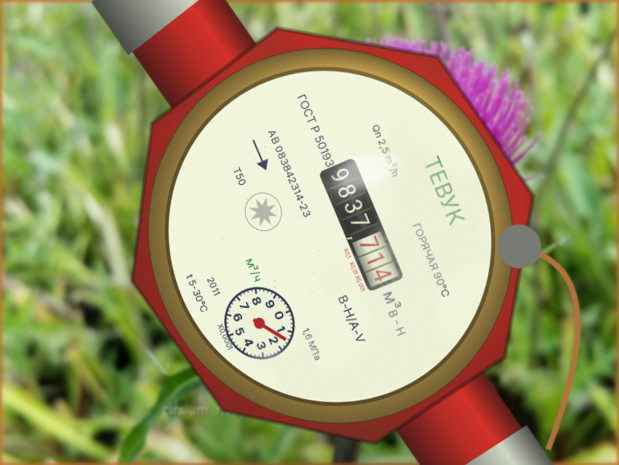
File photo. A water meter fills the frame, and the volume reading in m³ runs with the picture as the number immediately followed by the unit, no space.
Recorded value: 9837.7141m³
